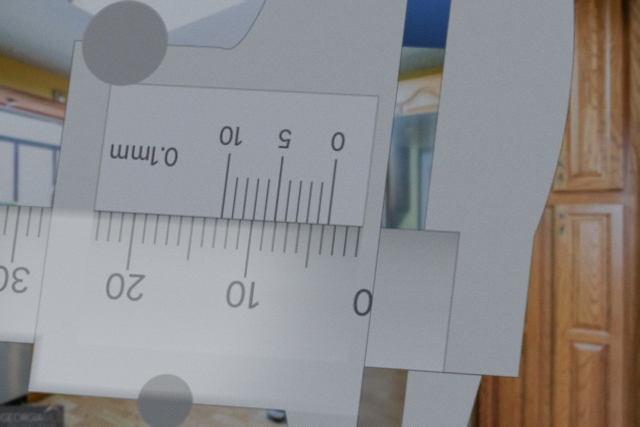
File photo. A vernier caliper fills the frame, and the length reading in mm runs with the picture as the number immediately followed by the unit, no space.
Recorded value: 3.6mm
